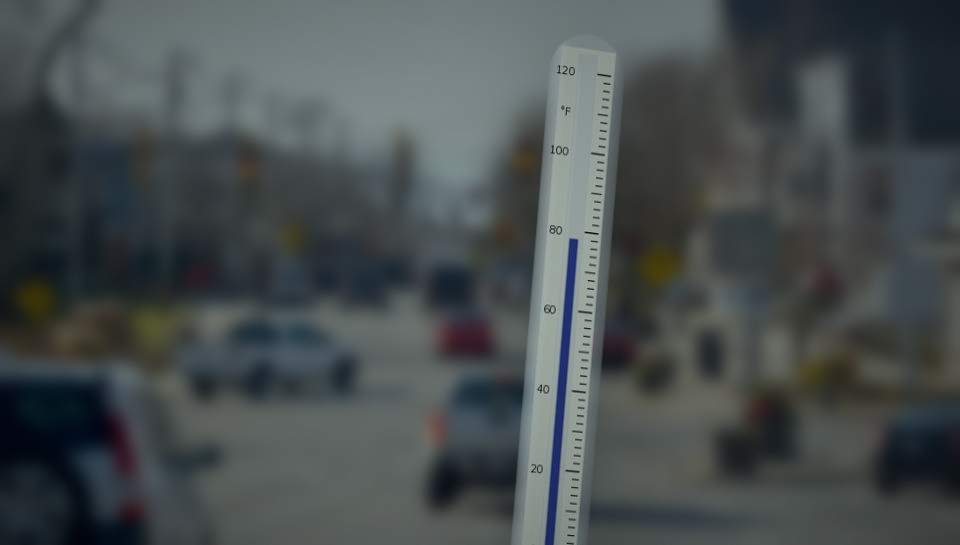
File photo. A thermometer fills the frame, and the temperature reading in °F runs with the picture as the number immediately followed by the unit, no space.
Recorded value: 78°F
